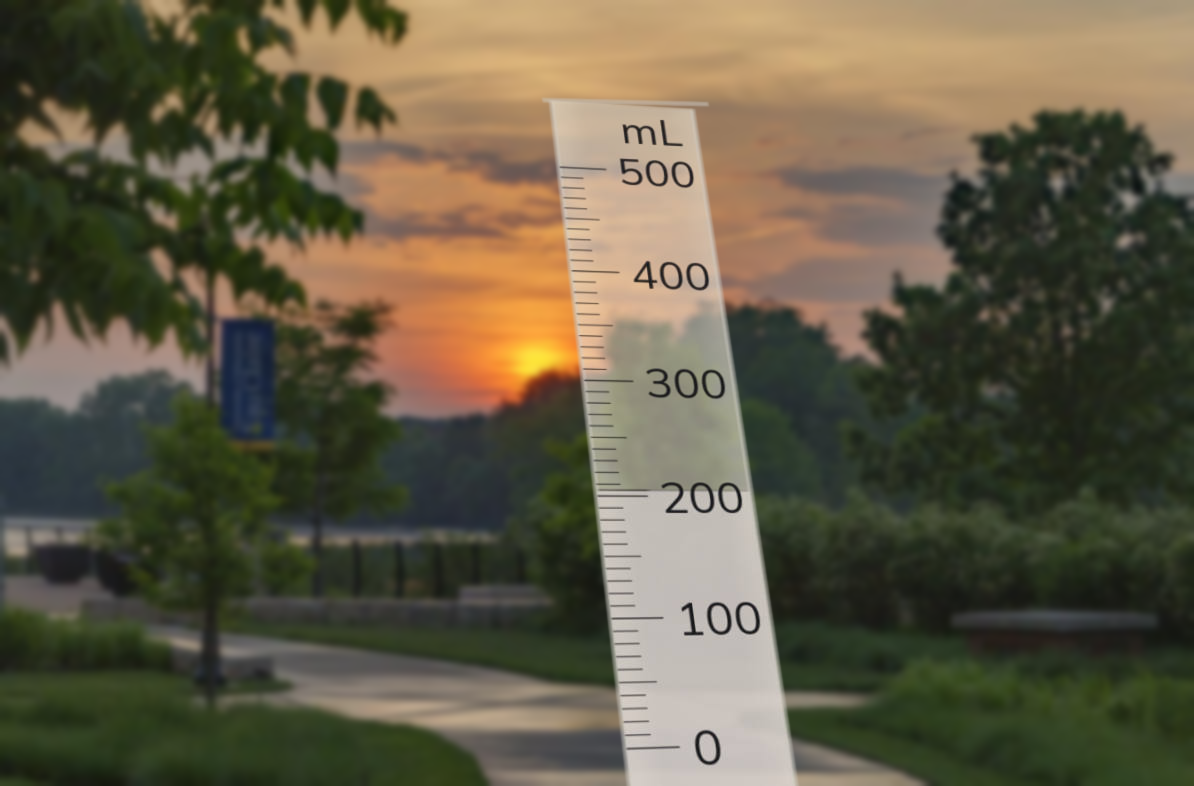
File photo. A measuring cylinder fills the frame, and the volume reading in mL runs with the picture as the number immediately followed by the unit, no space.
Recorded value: 205mL
